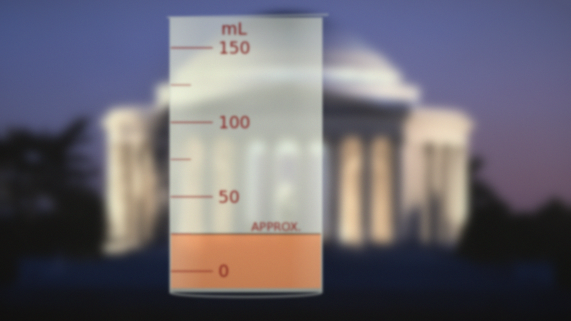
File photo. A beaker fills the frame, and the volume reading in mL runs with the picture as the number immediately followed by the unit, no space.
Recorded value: 25mL
